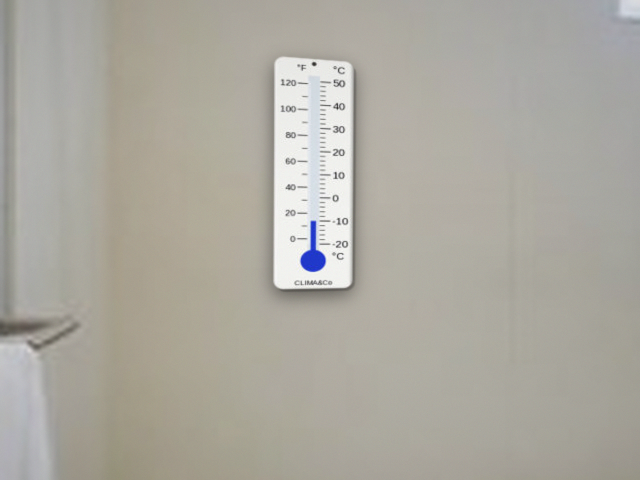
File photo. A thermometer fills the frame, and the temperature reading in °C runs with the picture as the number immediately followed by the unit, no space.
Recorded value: -10°C
